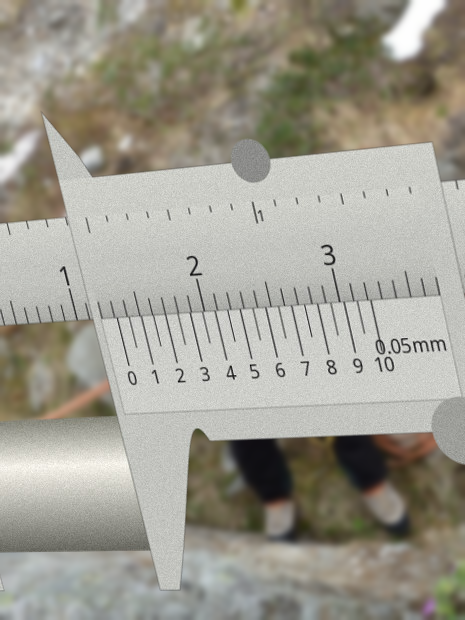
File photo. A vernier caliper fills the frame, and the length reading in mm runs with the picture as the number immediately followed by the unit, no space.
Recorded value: 13.2mm
